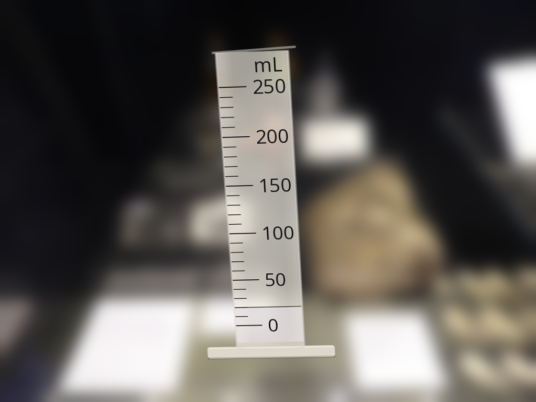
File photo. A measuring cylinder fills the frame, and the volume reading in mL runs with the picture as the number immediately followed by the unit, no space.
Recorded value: 20mL
